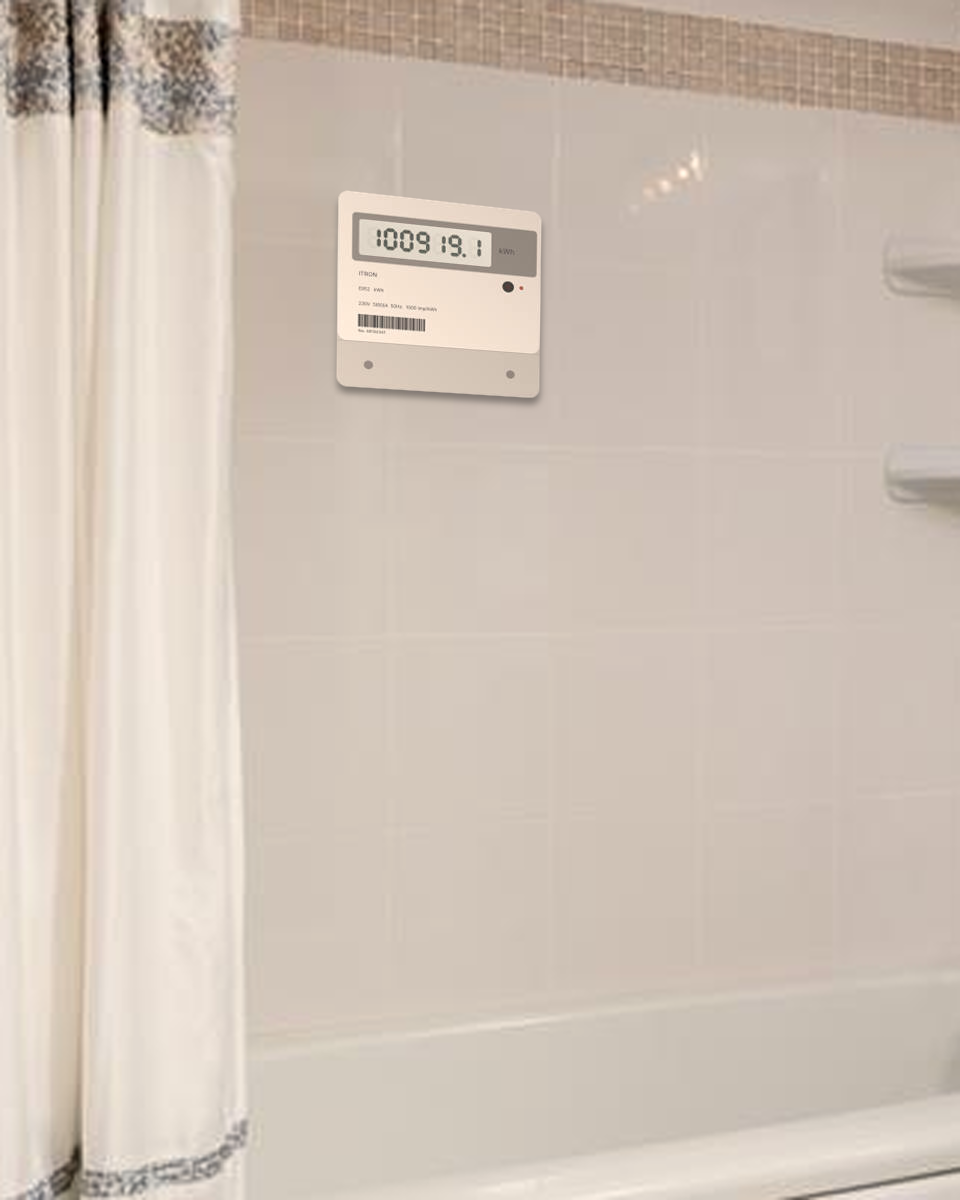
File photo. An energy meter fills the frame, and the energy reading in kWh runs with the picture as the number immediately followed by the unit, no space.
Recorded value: 100919.1kWh
